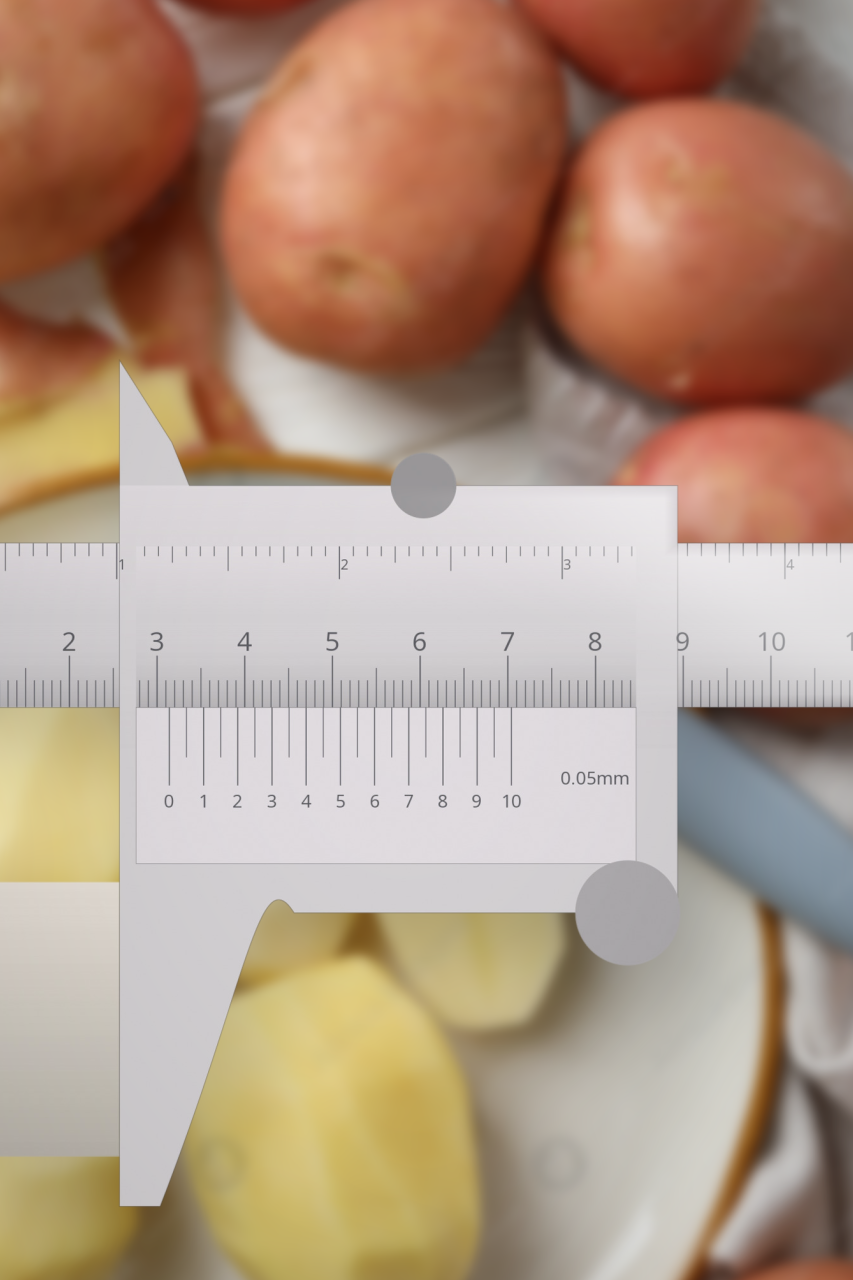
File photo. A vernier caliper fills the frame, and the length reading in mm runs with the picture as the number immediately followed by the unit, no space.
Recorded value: 31.4mm
